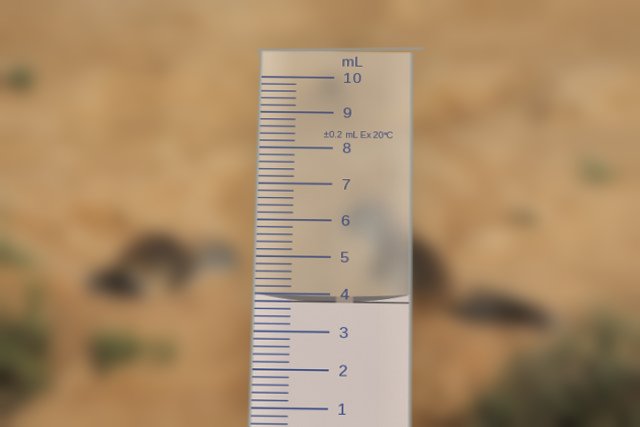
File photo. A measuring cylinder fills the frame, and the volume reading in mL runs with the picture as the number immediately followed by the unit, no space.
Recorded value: 3.8mL
